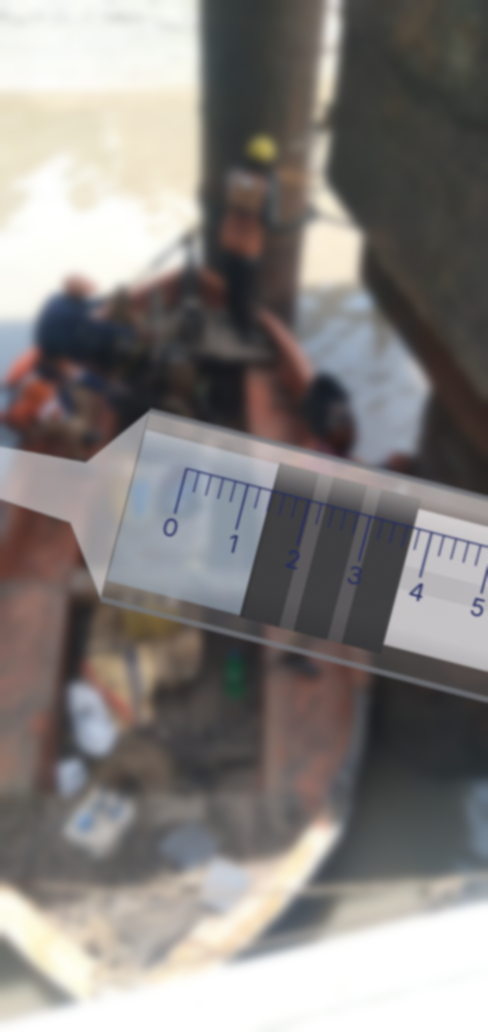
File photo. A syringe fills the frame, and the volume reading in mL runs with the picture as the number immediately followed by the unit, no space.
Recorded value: 1.4mL
